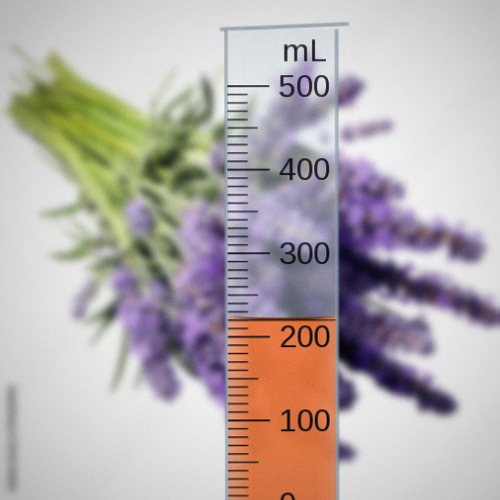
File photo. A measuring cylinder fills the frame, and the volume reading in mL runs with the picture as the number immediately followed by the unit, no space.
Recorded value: 220mL
